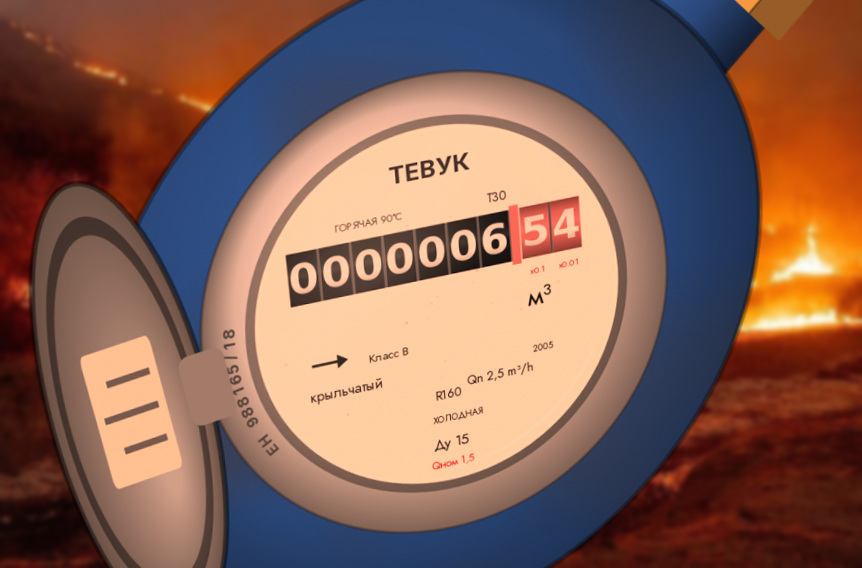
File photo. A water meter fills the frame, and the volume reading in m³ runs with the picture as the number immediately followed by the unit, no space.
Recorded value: 6.54m³
